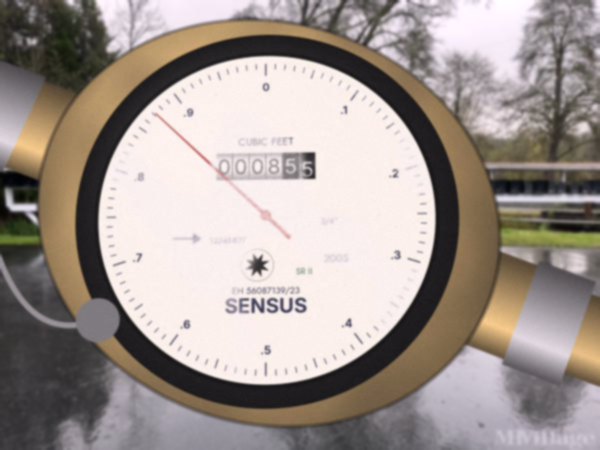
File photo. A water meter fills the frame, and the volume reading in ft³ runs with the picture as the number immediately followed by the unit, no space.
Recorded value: 854.87ft³
